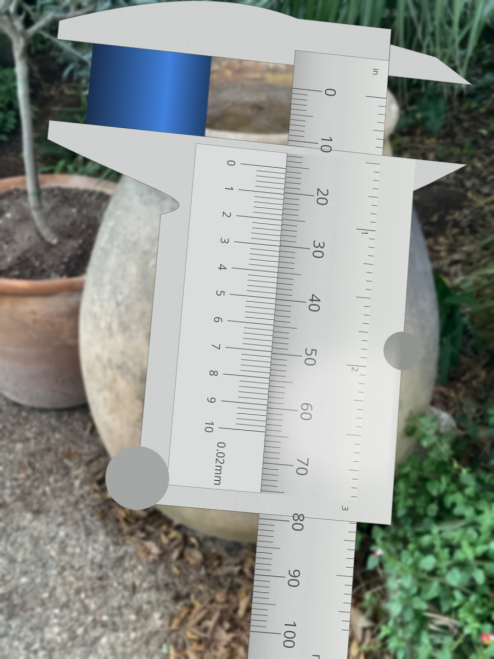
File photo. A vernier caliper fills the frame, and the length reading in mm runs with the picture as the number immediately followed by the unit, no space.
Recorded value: 15.4mm
